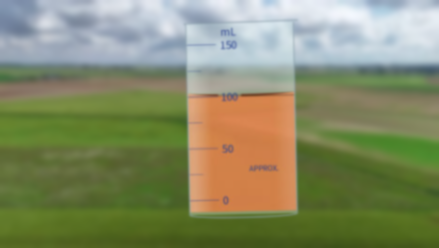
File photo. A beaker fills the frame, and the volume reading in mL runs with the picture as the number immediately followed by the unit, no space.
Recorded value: 100mL
